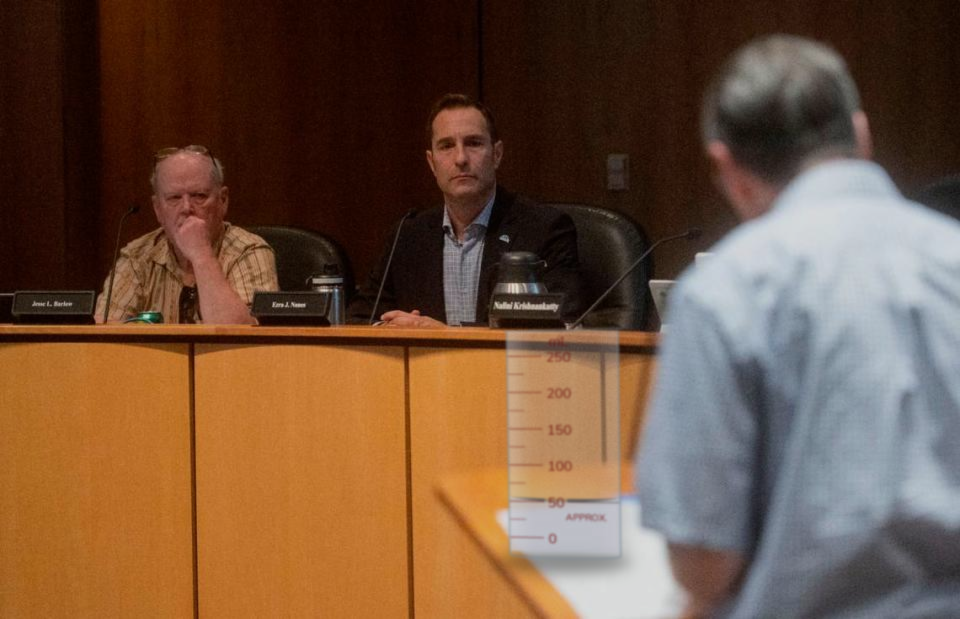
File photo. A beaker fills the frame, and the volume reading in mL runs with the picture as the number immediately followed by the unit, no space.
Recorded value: 50mL
